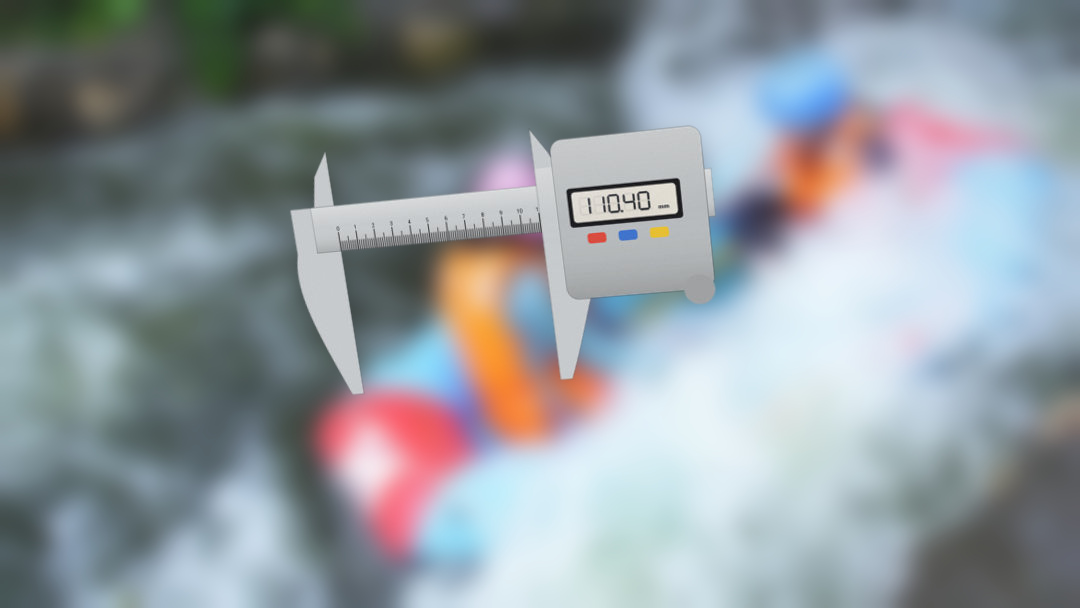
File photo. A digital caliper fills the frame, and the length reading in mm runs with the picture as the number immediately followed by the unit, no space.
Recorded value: 110.40mm
